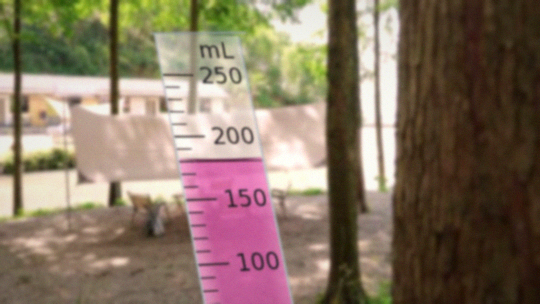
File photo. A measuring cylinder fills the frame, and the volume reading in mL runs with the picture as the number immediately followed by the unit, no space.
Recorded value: 180mL
